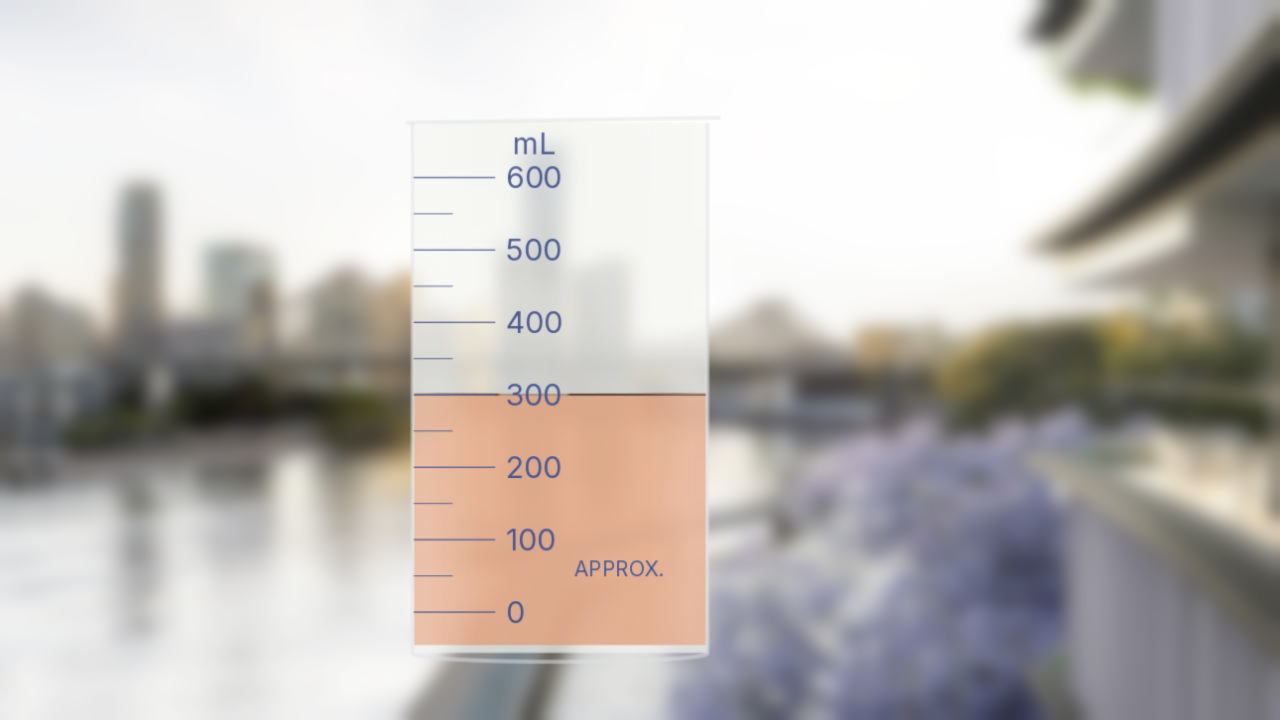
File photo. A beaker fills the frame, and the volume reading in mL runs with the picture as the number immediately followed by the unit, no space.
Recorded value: 300mL
